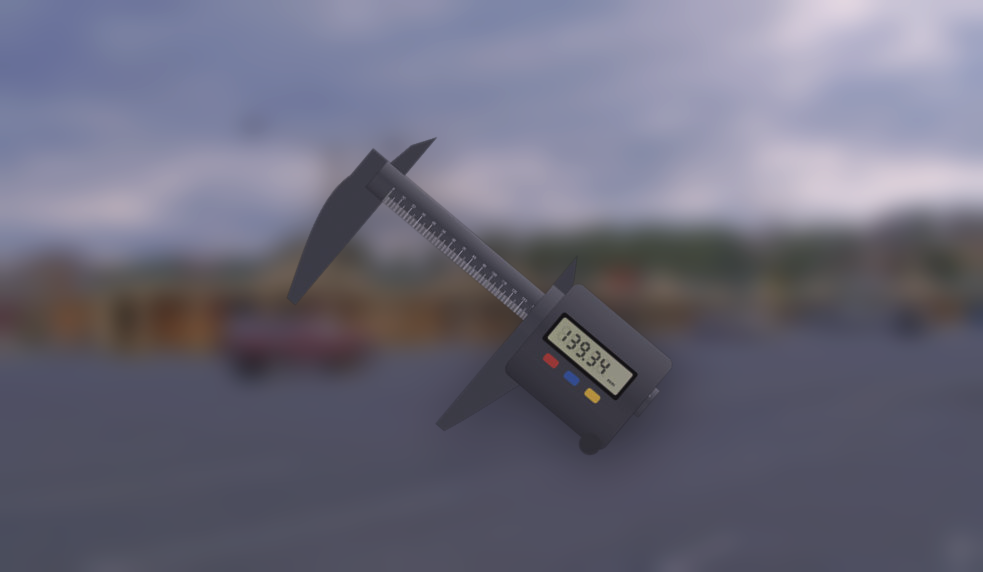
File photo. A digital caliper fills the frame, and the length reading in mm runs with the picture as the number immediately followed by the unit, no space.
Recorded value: 139.34mm
